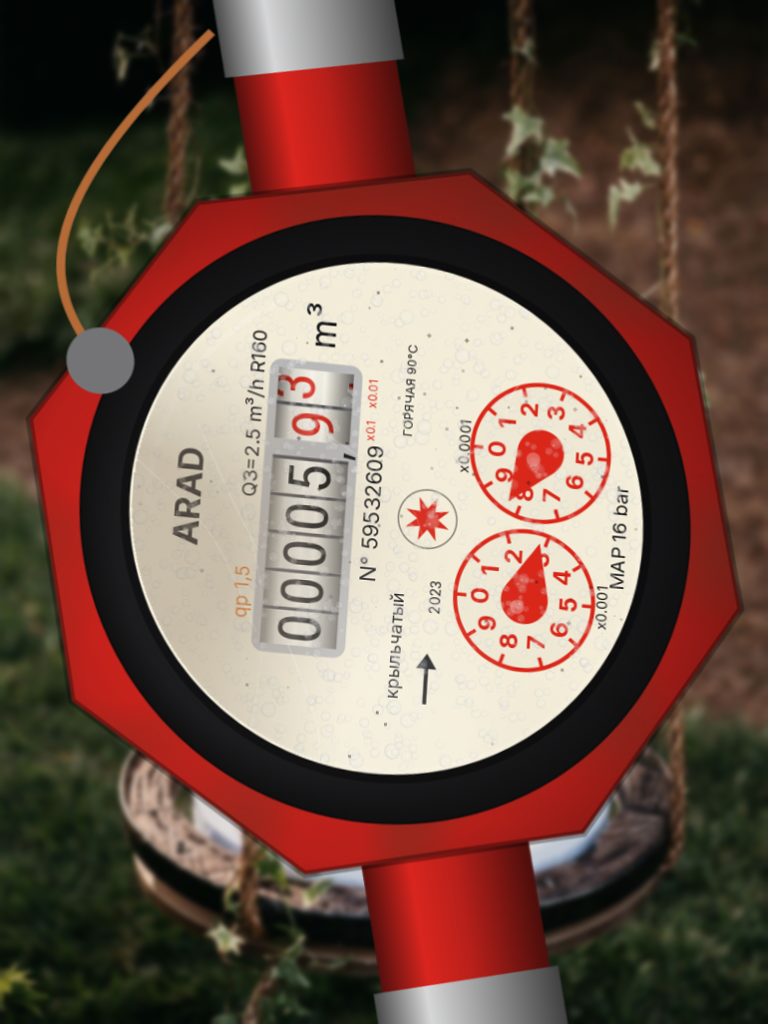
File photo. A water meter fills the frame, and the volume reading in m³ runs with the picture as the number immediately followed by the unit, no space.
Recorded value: 5.9328m³
